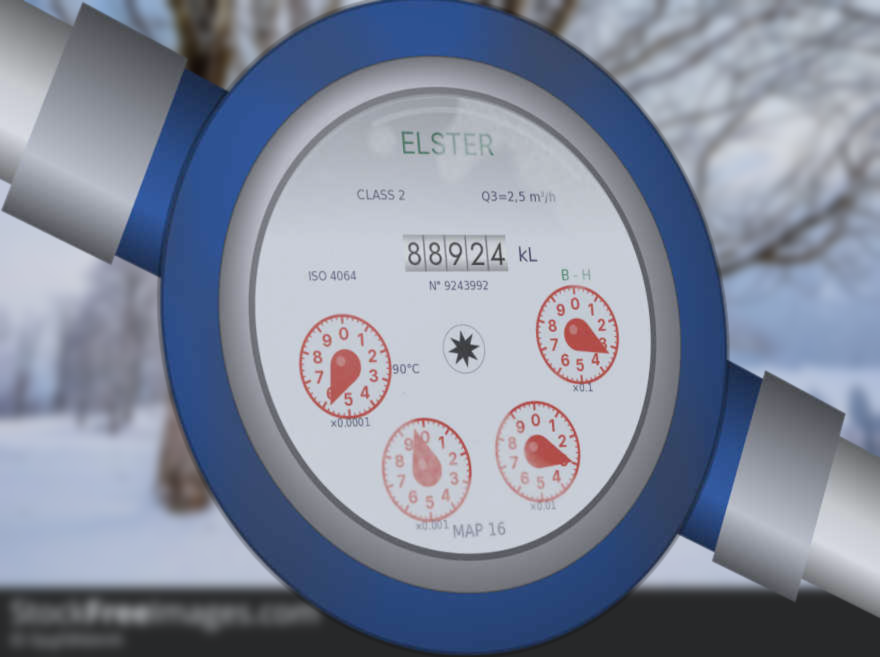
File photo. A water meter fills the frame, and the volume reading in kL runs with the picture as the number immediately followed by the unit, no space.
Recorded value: 88924.3295kL
